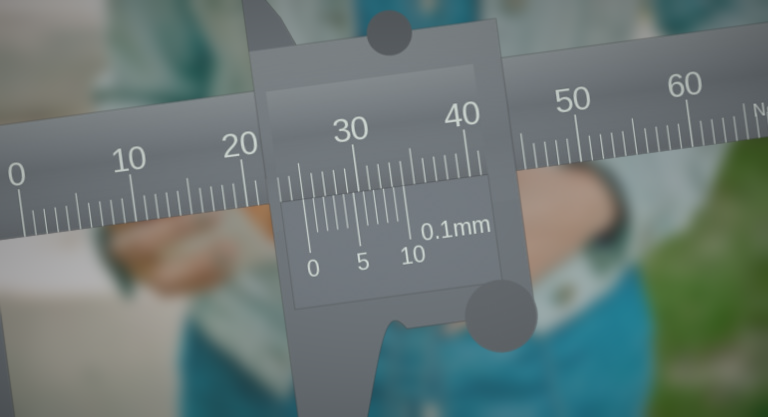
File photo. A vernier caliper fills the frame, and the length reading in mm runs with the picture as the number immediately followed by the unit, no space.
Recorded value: 25.0mm
